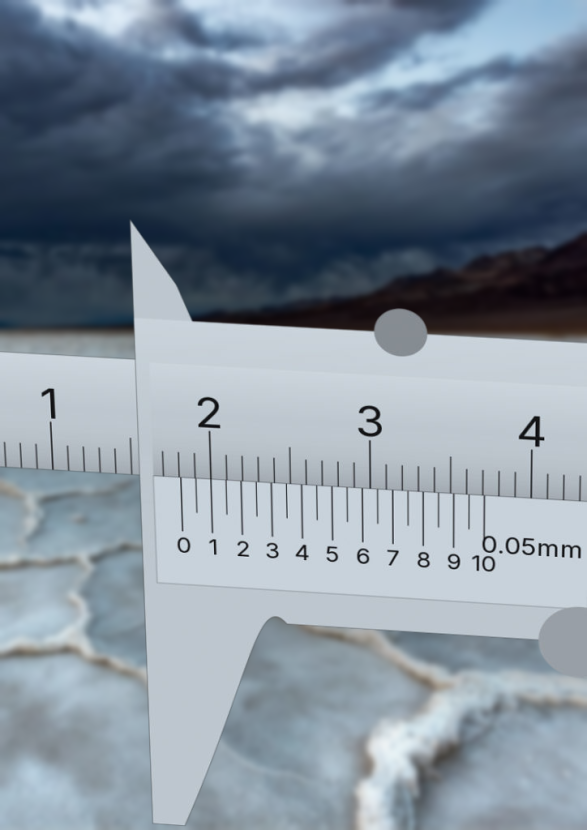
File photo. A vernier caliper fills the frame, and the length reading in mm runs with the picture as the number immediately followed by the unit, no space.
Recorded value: 18.1mm
